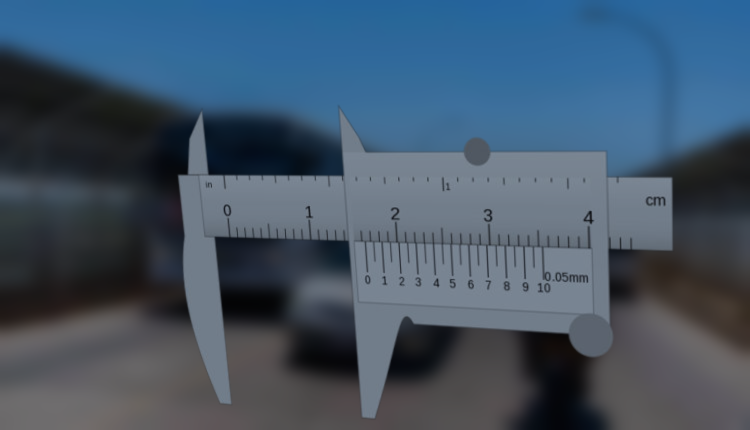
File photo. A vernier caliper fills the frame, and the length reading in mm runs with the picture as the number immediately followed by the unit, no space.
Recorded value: 16.4mm
